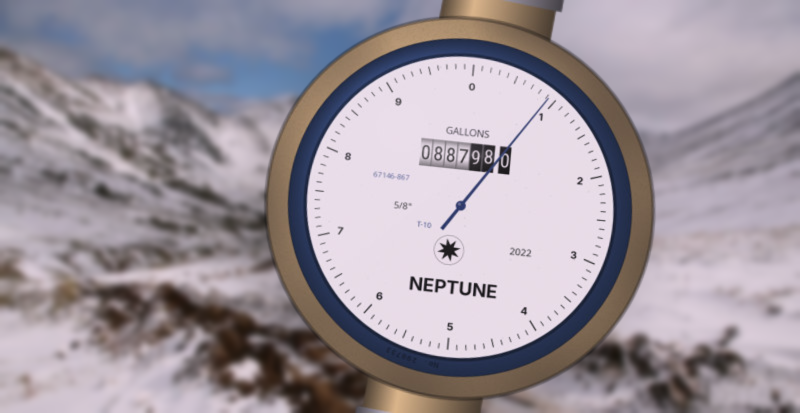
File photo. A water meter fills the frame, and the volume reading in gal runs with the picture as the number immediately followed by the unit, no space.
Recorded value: 887980.9gal
